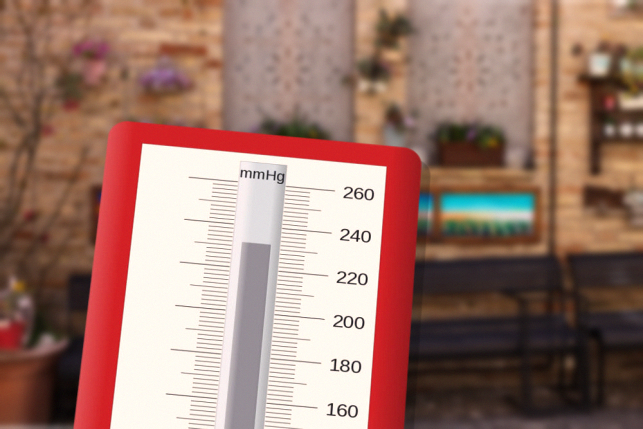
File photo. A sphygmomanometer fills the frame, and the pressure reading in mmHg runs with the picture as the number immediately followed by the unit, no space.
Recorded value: 232mmHg
